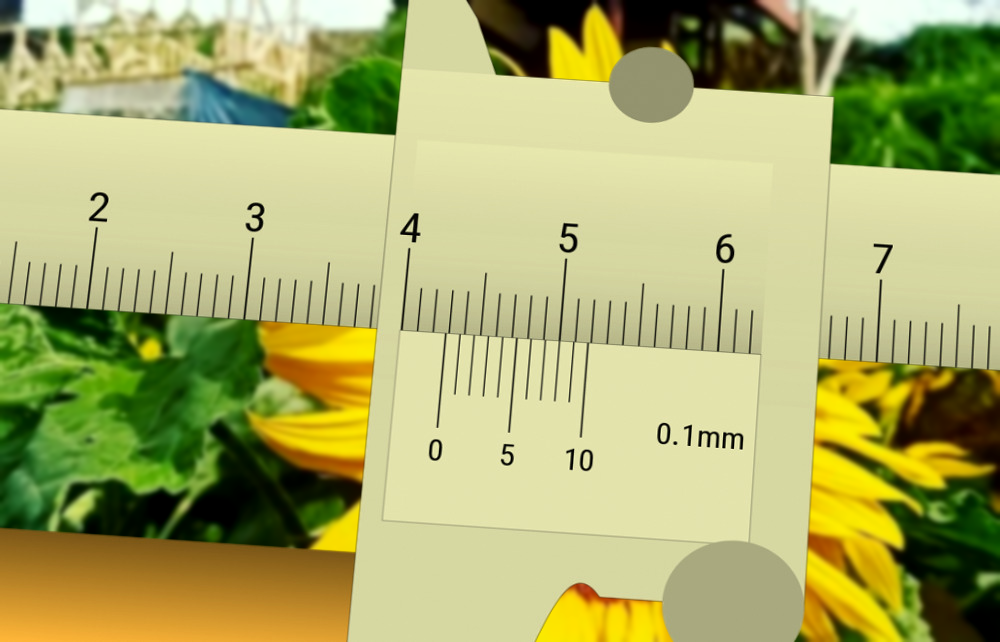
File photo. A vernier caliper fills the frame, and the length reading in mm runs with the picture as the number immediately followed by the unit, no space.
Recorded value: 42.8mm
